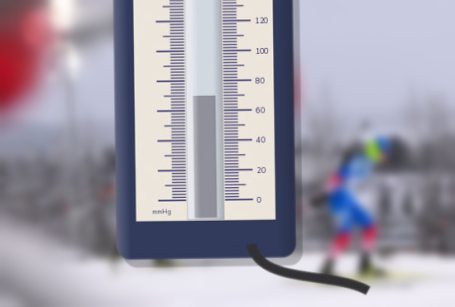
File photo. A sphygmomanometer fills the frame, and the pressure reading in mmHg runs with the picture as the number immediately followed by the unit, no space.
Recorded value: 70mmHg
